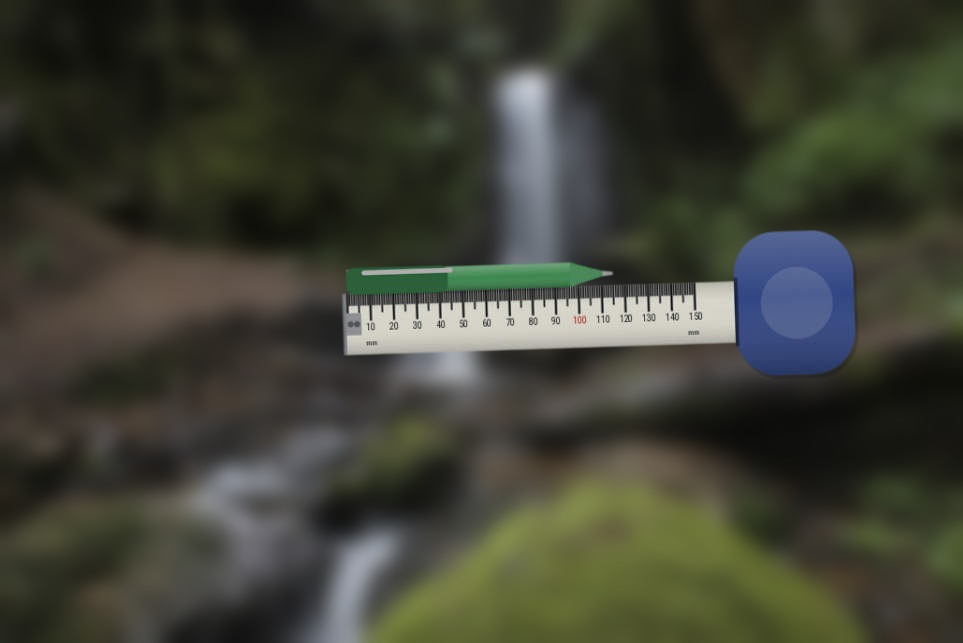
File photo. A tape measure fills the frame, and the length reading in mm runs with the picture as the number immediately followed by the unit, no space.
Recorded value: 115mm
